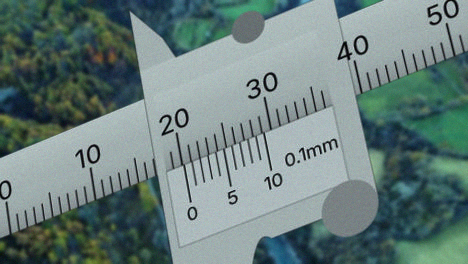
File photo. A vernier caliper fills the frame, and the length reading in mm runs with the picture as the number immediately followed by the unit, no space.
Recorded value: 20.2mm
